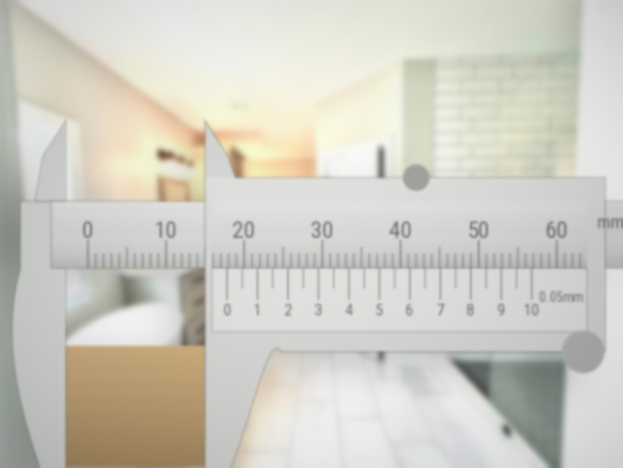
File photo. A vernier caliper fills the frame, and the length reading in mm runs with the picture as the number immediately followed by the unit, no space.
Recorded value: 17.8mm
